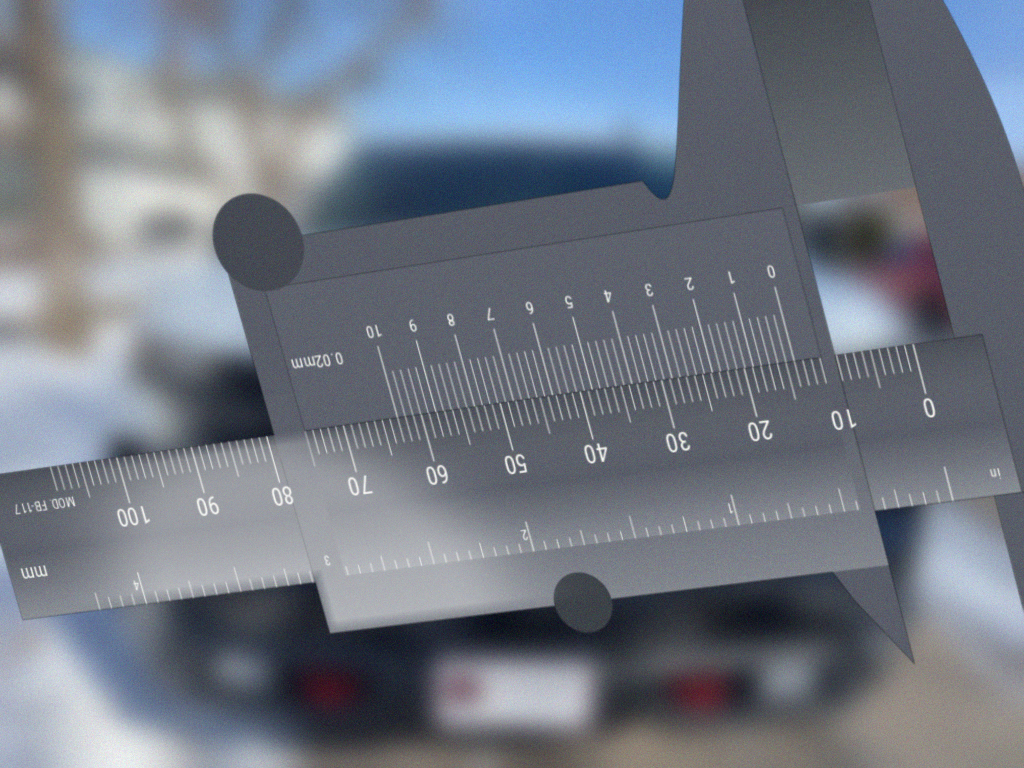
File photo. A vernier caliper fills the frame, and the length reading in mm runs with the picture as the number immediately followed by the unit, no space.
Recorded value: 14.0mm
